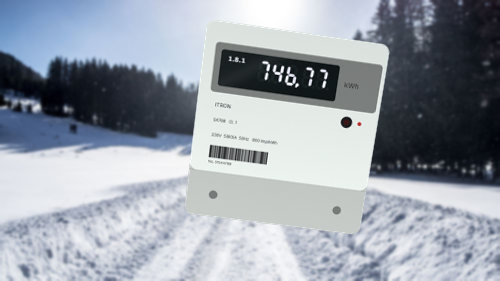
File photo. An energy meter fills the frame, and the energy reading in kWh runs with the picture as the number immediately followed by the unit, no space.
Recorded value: 746.77kWh
